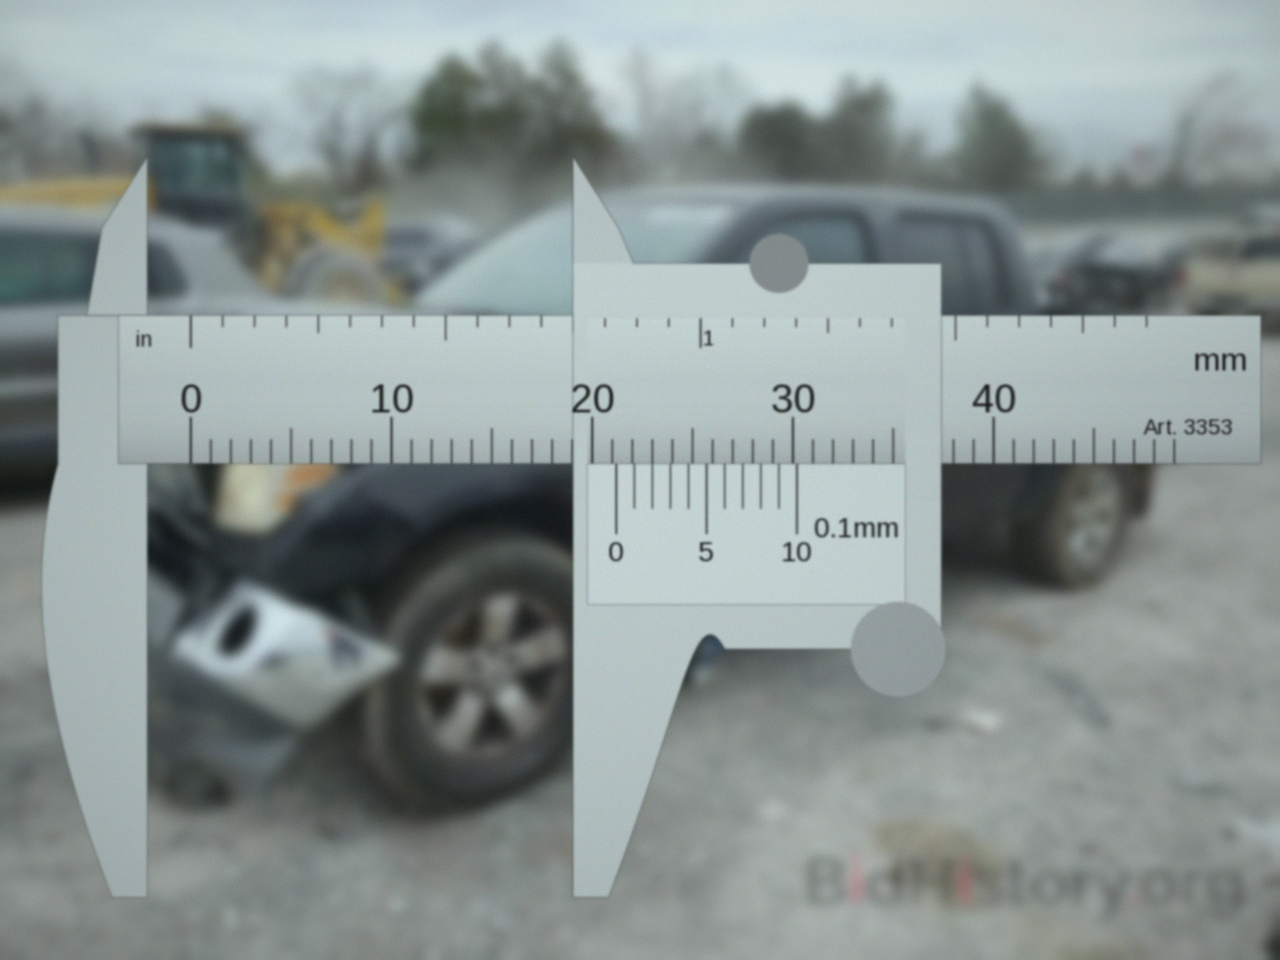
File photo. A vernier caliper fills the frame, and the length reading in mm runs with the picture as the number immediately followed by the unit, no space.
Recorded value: 21.2mm
